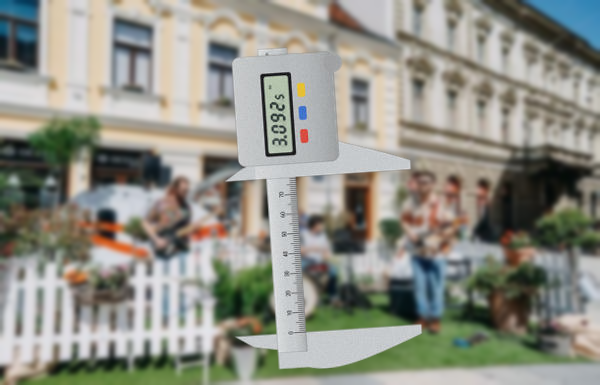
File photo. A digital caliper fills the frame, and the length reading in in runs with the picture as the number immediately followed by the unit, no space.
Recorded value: 3.0925in
